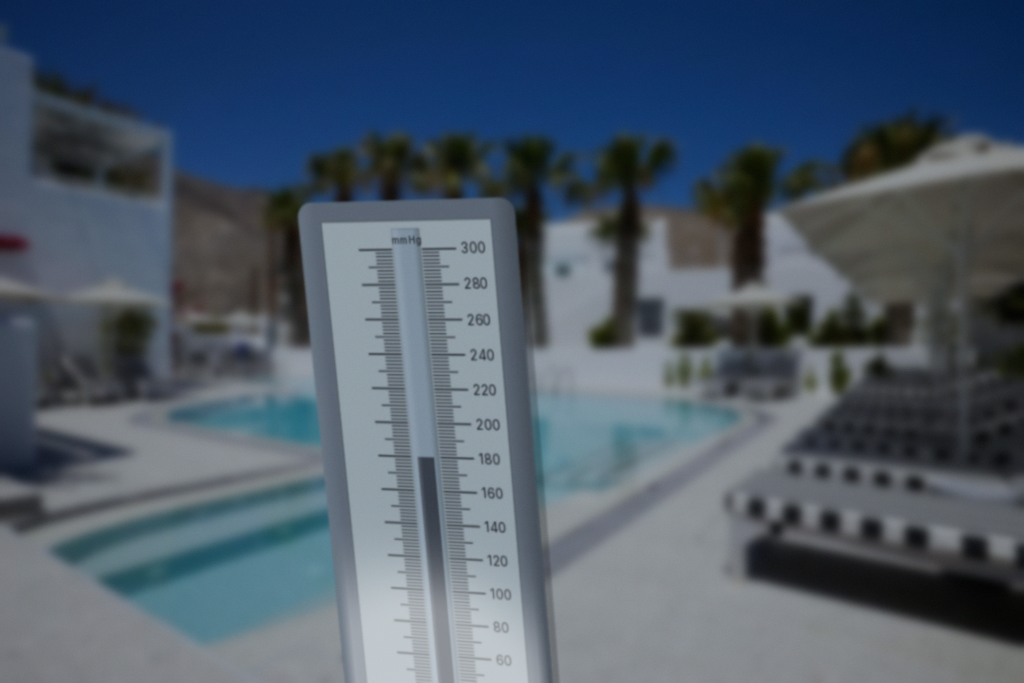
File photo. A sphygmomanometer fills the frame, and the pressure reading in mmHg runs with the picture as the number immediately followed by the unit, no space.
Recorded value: 180mmHg
